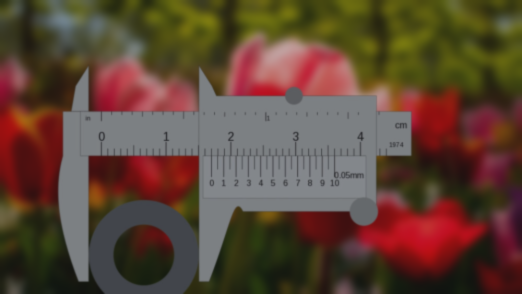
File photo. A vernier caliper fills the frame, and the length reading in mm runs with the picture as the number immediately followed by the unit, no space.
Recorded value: 17.0mm
